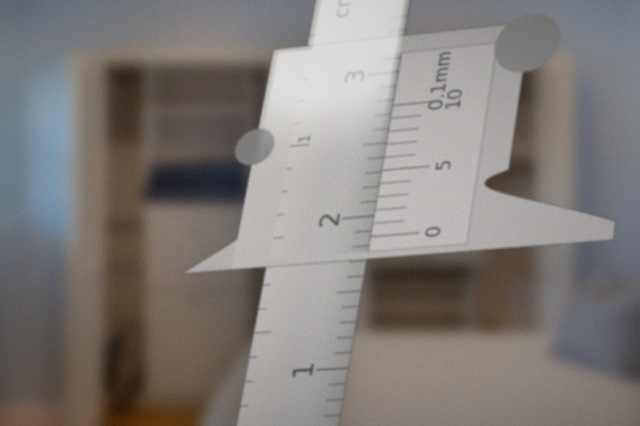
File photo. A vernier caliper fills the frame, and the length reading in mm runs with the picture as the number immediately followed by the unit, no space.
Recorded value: 18.6mm
